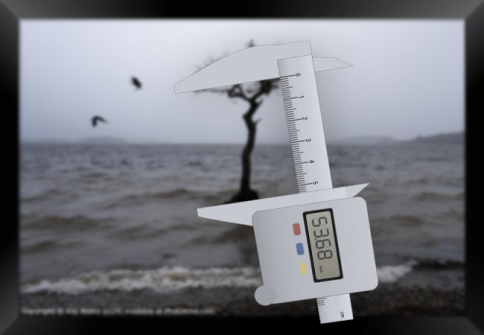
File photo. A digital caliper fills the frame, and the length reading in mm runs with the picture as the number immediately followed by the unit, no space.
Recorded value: 53.68mm
